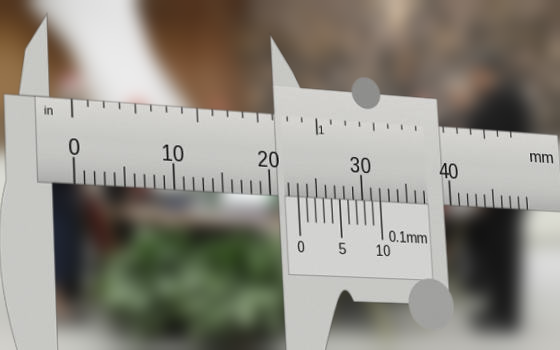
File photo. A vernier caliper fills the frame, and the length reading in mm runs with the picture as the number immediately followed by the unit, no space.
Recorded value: 23.0mm
